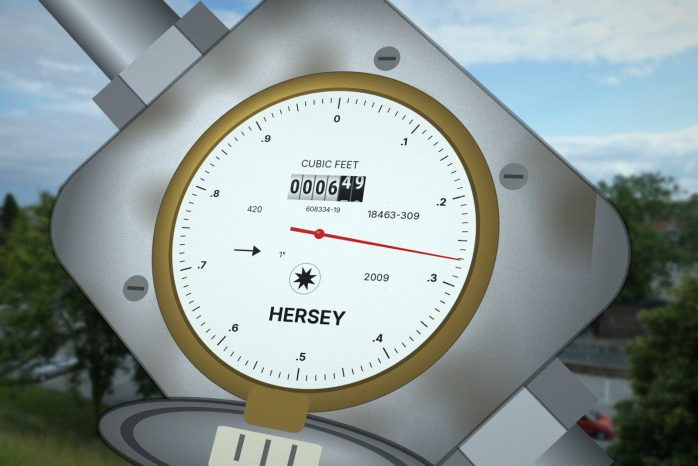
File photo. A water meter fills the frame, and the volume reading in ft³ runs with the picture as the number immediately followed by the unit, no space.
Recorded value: 649.27ft³
